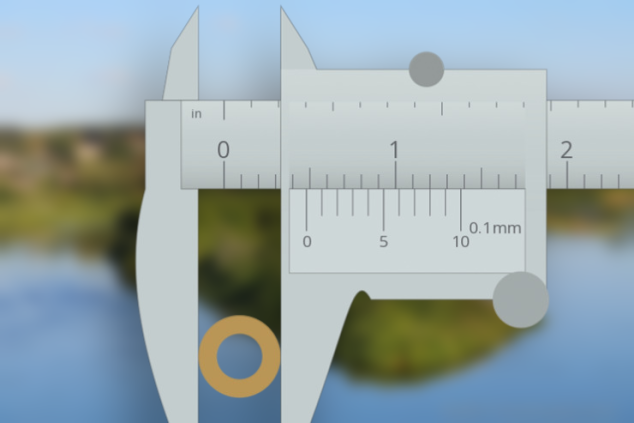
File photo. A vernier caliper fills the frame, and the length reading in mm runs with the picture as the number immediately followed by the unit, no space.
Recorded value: 4.8mm
